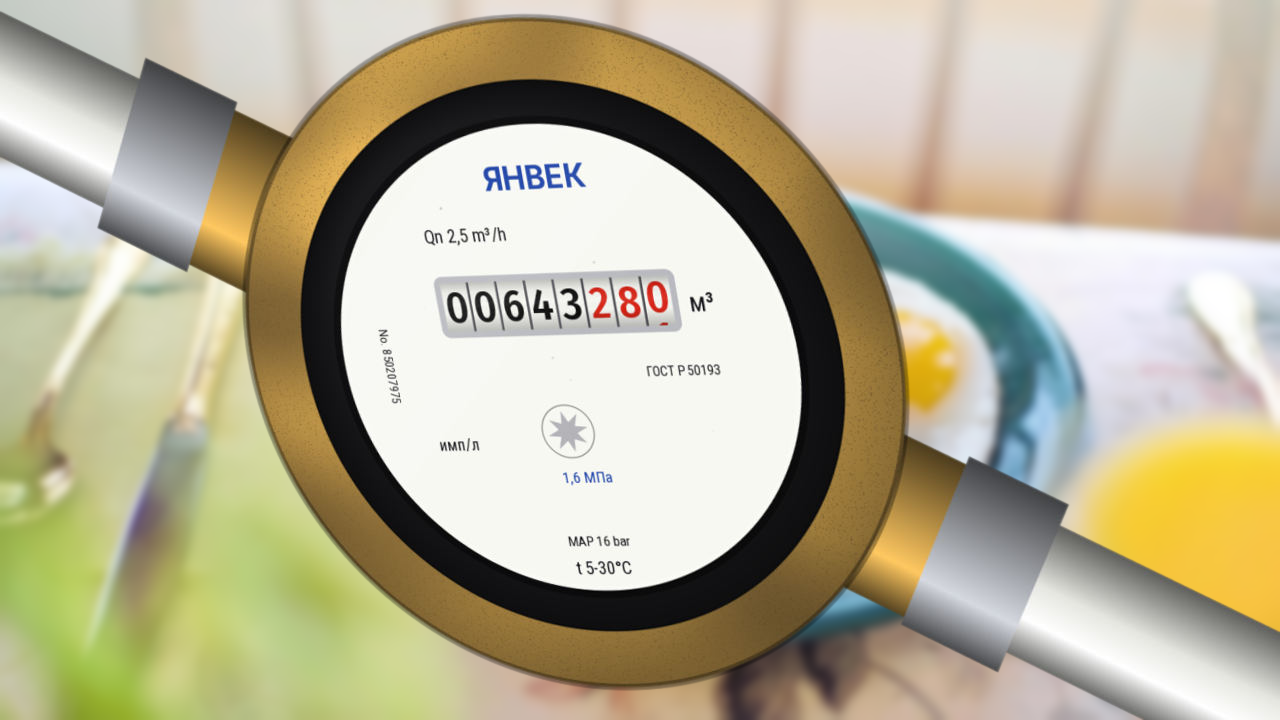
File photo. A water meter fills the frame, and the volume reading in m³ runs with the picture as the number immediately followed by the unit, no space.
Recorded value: 643.280m³
